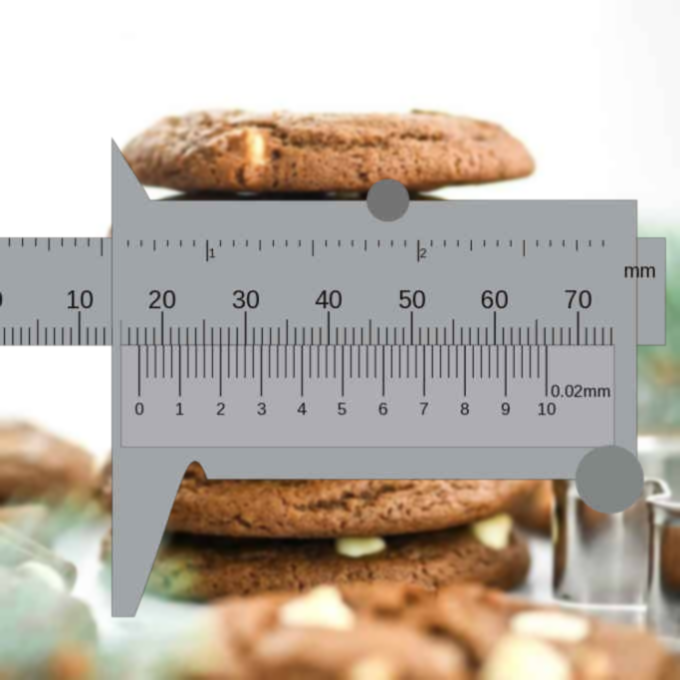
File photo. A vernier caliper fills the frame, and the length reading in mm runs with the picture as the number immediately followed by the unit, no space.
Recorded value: 17.2mm
